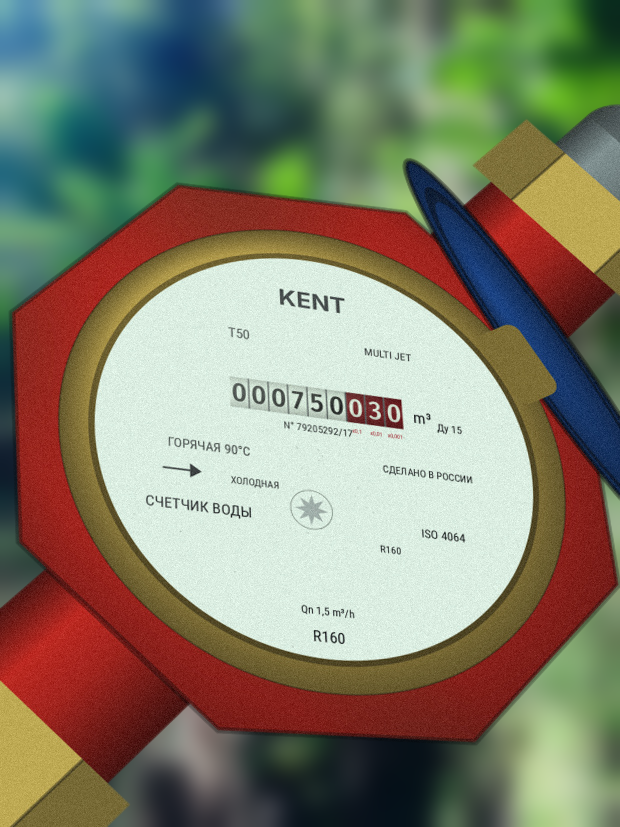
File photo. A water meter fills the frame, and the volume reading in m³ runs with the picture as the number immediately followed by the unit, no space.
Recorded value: 750.030m³
